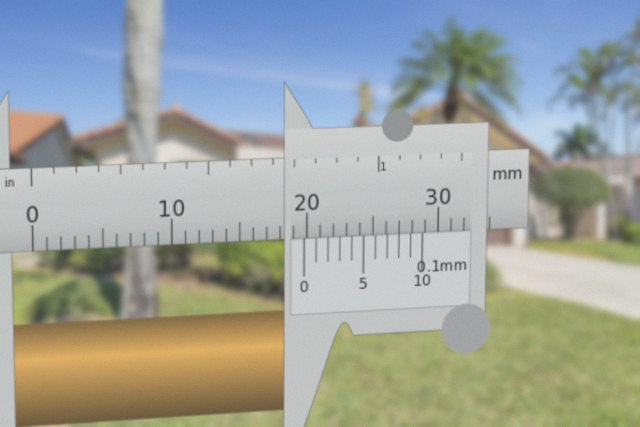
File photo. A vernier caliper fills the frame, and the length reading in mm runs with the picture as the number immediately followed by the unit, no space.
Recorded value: 19.8mm
